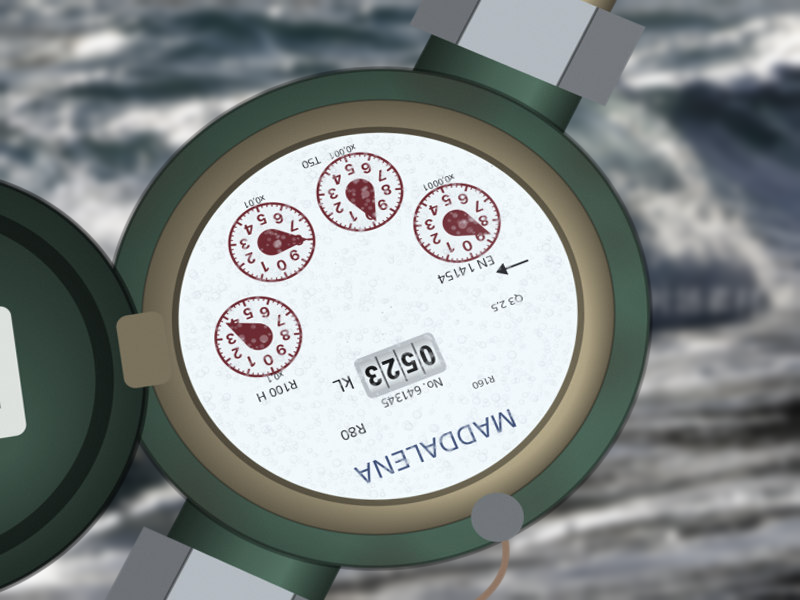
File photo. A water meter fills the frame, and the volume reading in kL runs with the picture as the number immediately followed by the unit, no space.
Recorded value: 523.3798kL
